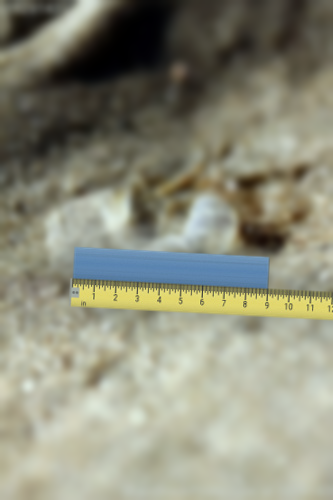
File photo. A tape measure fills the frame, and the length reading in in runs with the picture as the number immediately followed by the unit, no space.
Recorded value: 9in
